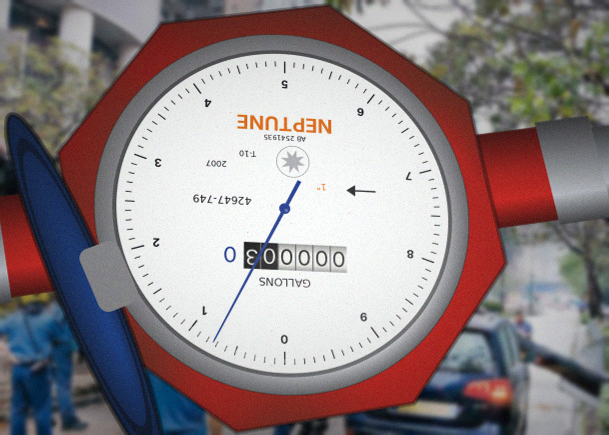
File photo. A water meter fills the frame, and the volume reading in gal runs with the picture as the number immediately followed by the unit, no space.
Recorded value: 30.7gal
